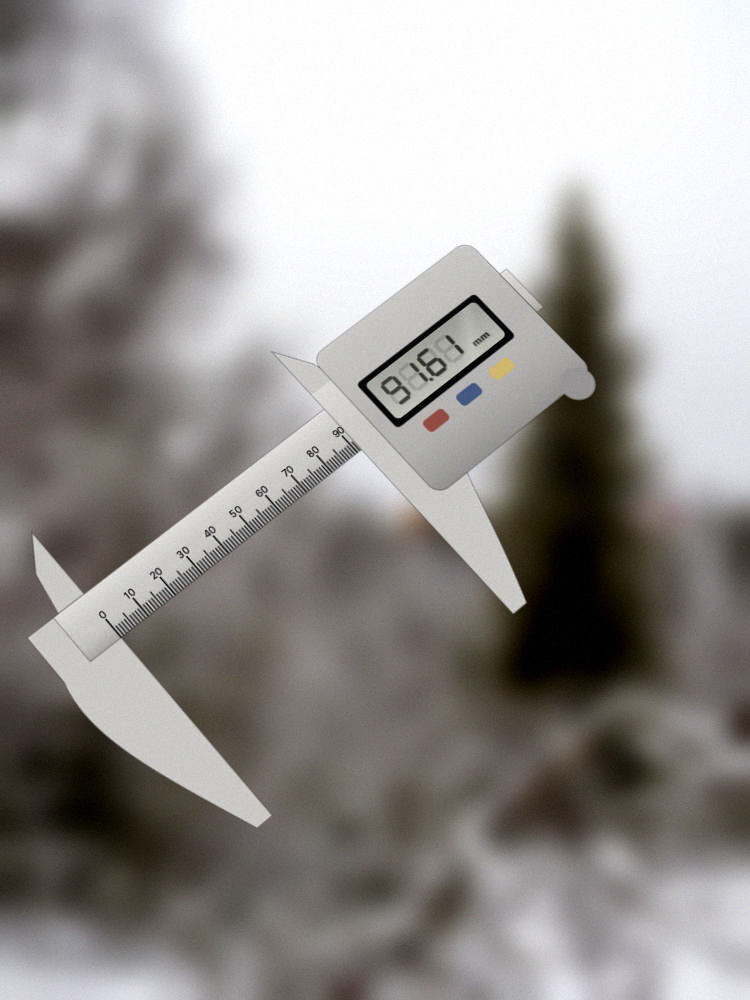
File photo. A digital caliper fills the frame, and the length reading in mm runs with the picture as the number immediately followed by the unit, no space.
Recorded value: 91.61mm
